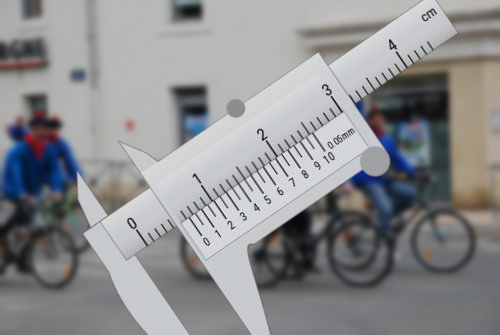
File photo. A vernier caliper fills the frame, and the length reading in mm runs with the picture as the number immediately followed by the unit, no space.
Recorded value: 6.4mm
